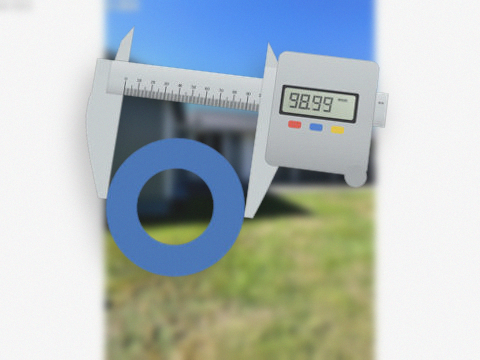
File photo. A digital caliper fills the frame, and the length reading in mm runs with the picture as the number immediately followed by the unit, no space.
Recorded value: 98.99mm
